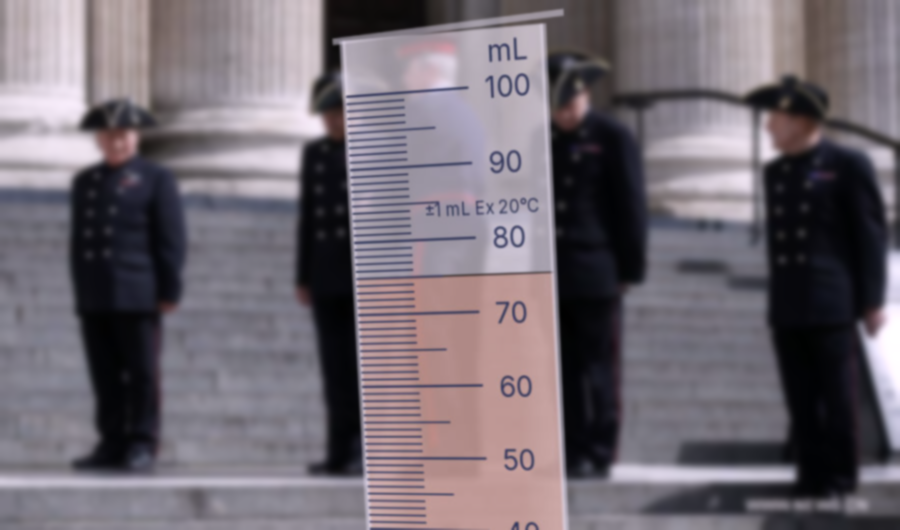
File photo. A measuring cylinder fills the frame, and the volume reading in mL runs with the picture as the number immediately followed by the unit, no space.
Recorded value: 75mL
